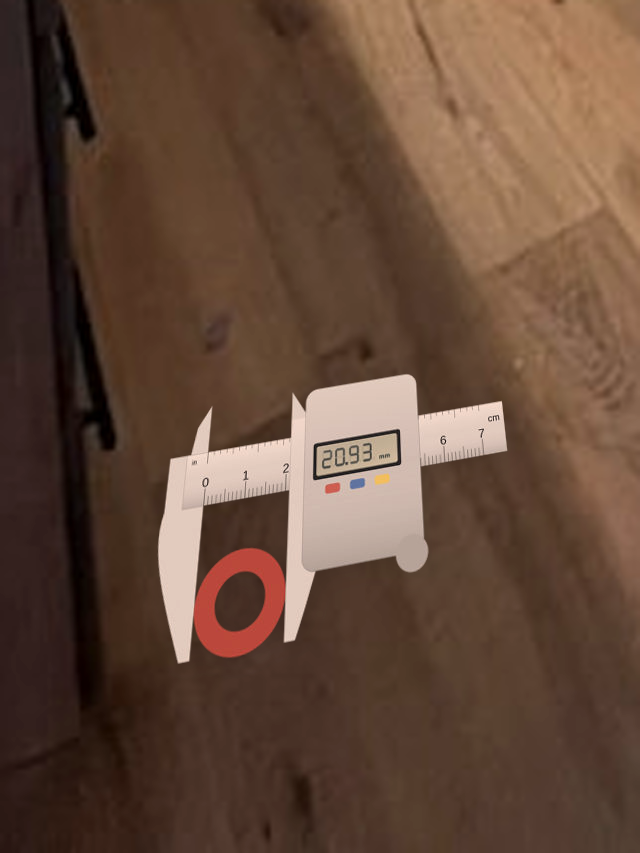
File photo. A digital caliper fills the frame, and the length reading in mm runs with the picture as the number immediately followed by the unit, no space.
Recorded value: 20.93mm
